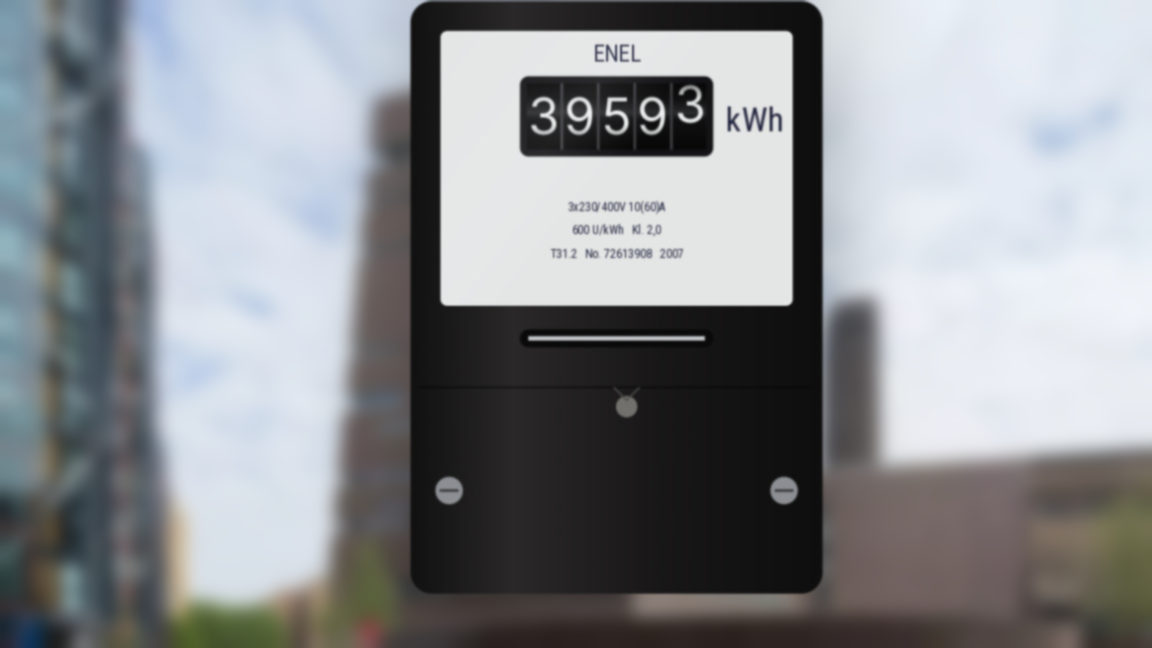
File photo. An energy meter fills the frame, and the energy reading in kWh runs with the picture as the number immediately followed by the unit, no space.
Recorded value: 39593kWh
